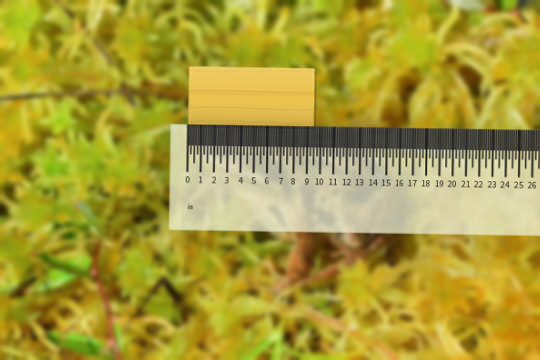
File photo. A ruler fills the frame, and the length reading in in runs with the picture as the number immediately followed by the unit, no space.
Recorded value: 9.5in
